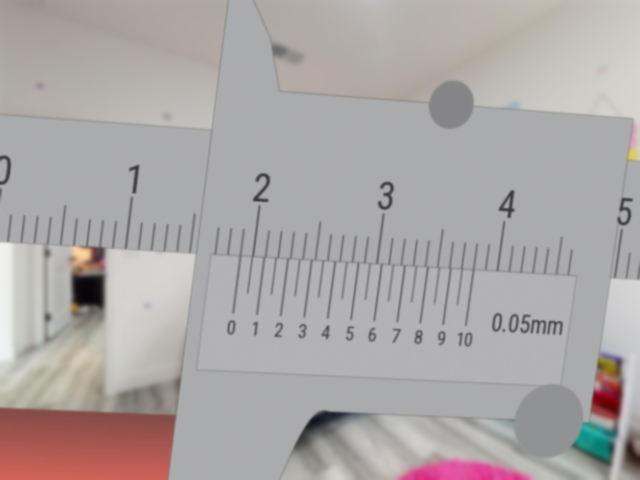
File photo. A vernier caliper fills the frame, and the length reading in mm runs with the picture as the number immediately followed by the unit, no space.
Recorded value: 19.0mm
